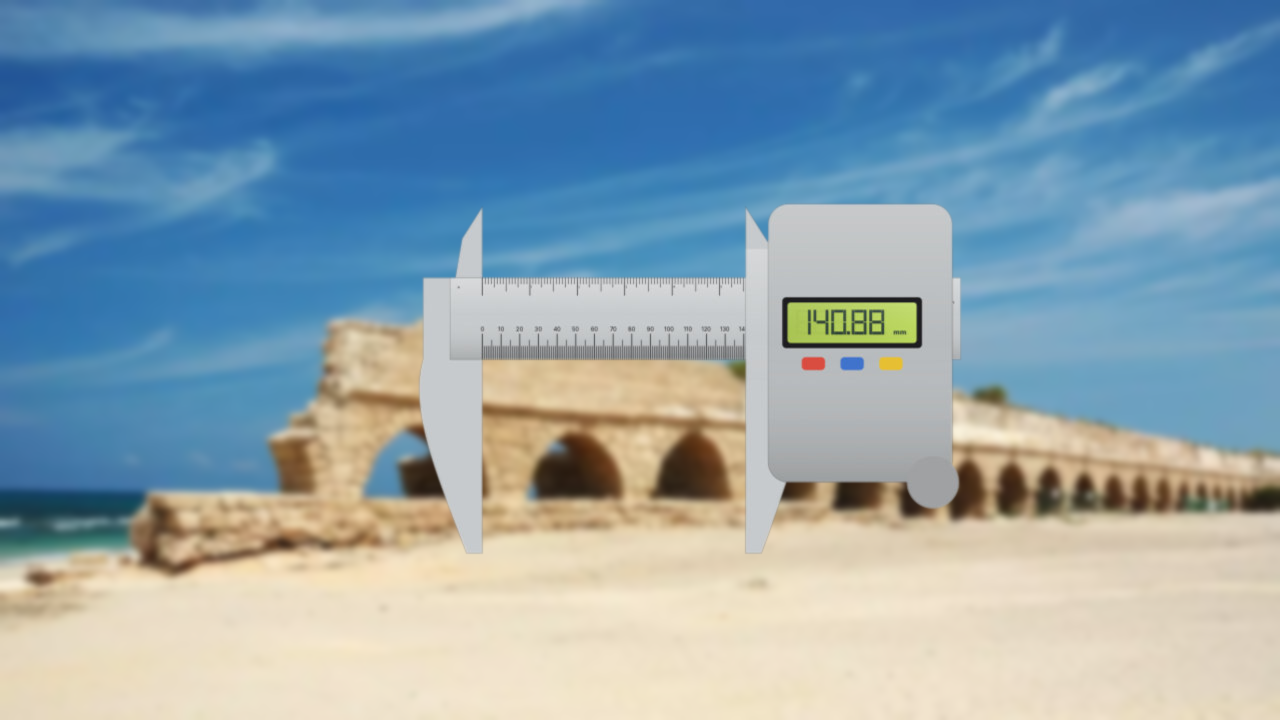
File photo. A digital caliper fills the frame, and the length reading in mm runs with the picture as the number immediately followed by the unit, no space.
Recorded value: 140.88mm
